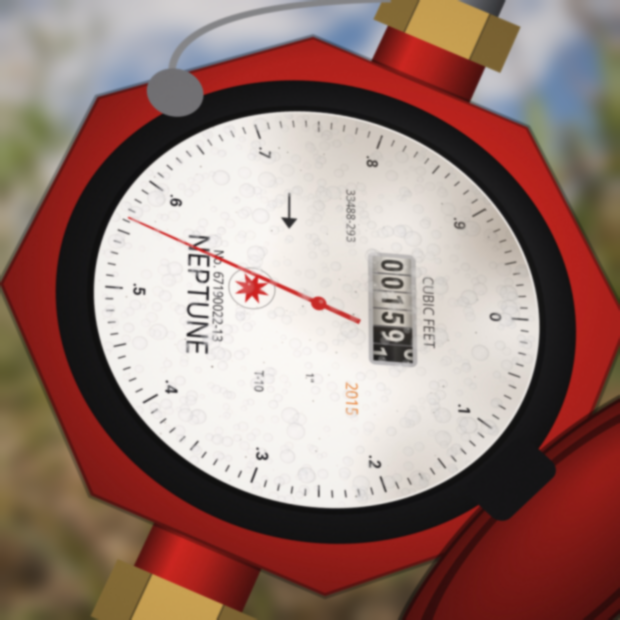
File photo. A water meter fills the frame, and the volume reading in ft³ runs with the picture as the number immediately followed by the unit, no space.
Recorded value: 1590.56ft³
